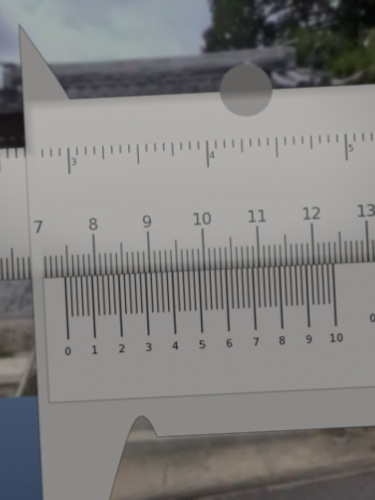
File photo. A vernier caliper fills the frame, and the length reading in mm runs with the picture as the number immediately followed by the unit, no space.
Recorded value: 74.5mm
